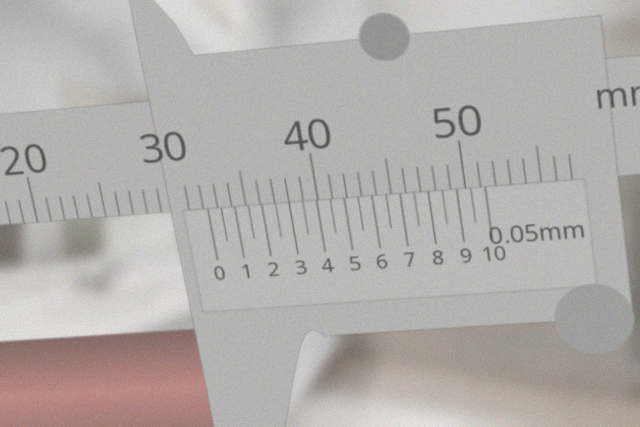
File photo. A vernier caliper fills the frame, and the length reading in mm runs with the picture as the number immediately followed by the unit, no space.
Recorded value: 32.3mm
